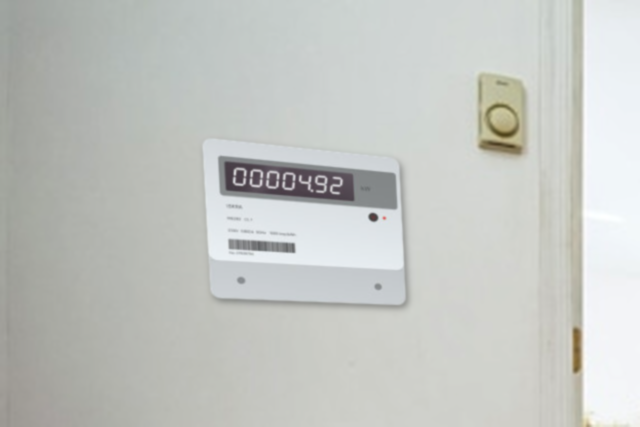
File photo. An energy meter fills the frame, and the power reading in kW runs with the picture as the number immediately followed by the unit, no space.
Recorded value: 4.92kW
